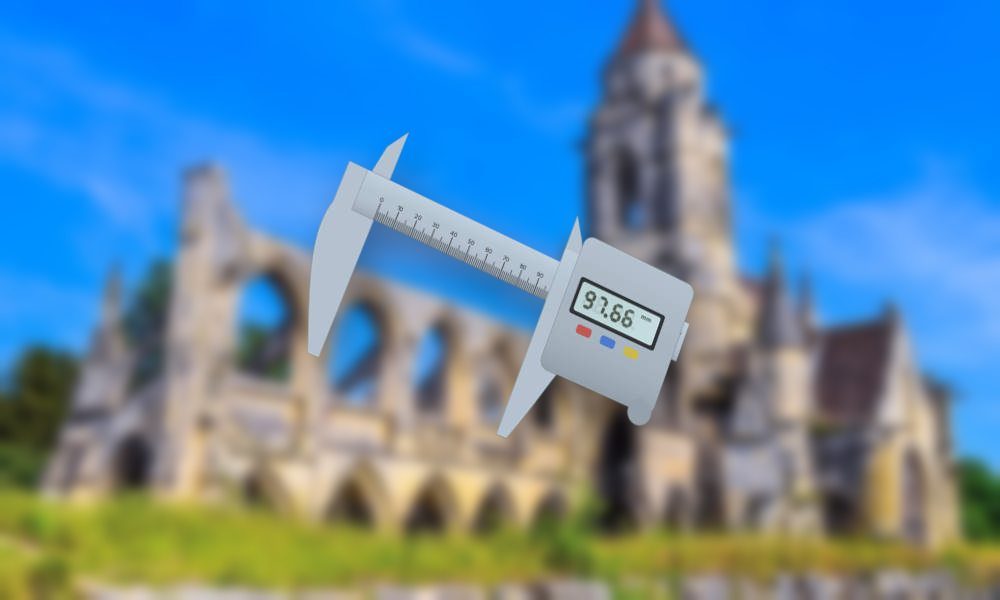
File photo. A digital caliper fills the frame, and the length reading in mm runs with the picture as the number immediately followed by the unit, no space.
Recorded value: 97.66mm
